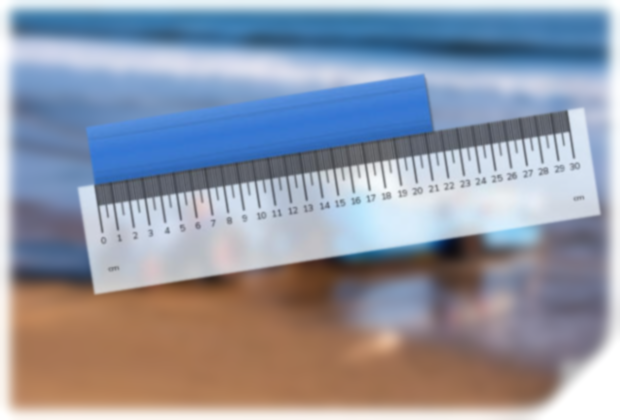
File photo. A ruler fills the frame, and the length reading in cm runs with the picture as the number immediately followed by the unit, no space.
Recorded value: 21.5cm
